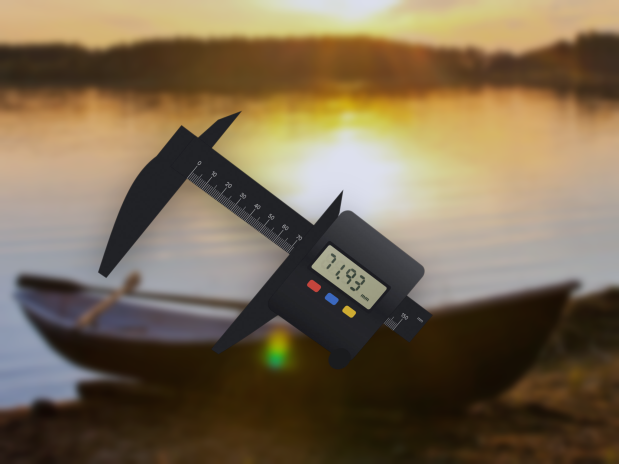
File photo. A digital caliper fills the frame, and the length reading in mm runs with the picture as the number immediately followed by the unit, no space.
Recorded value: 71.93mm
